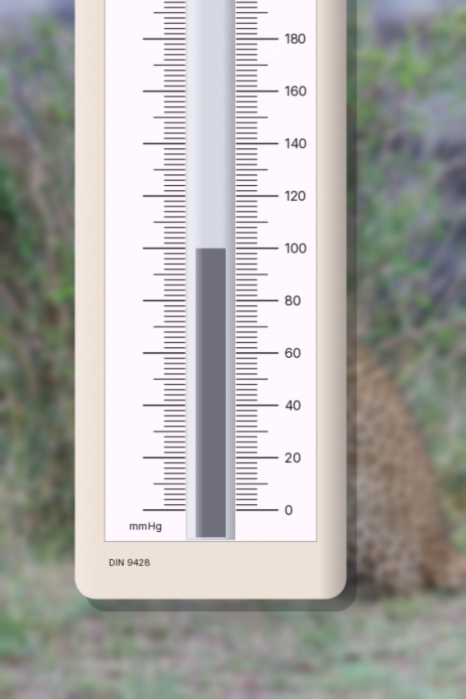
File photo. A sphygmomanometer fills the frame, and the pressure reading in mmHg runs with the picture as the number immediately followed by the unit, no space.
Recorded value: 100mmHg
